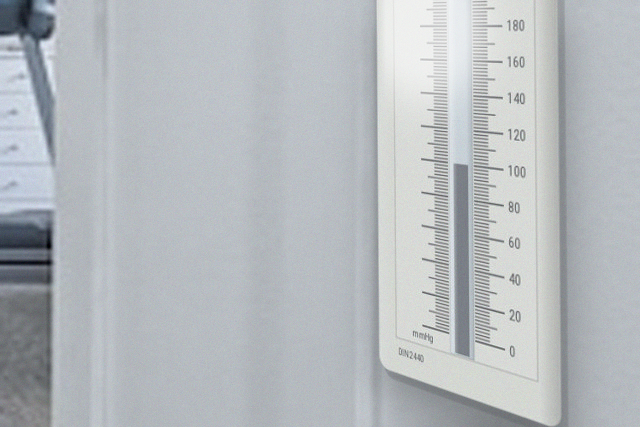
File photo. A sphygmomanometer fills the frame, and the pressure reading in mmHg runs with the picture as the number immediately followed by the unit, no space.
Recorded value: 100mmHg
